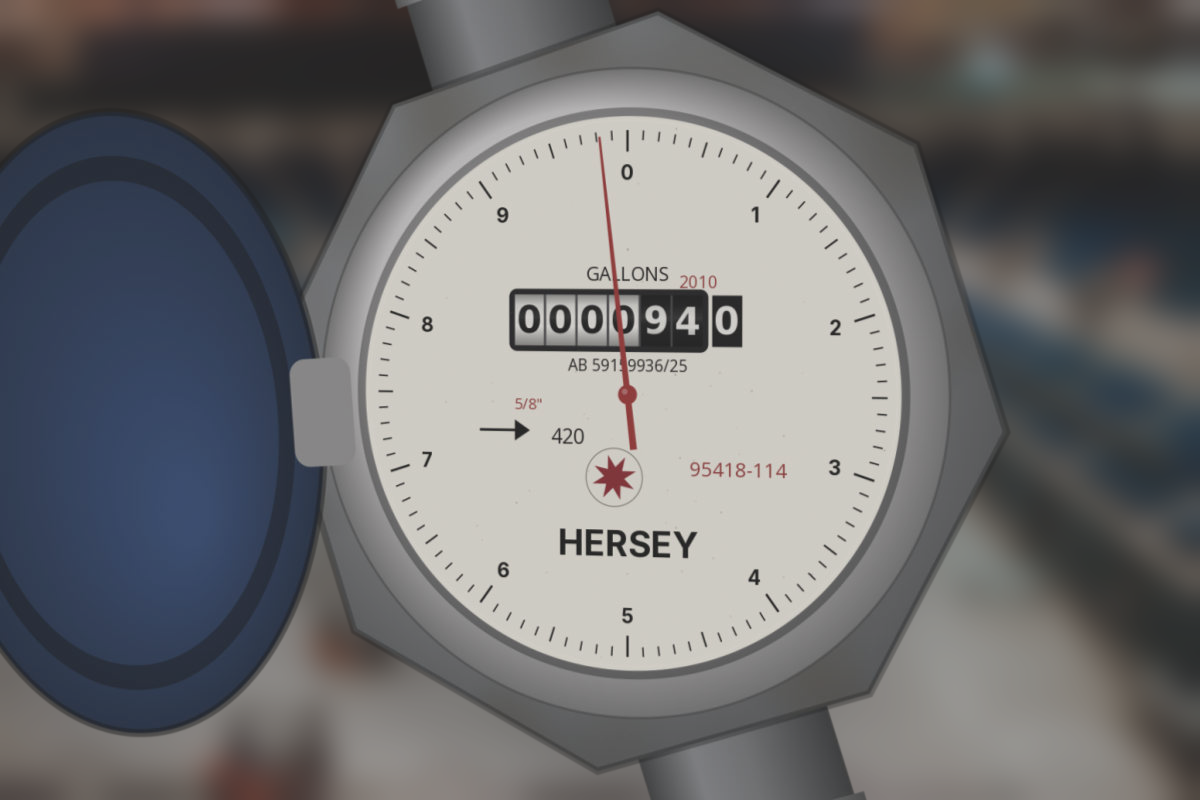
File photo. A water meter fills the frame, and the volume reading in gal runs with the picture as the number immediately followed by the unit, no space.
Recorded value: 939.8gal
